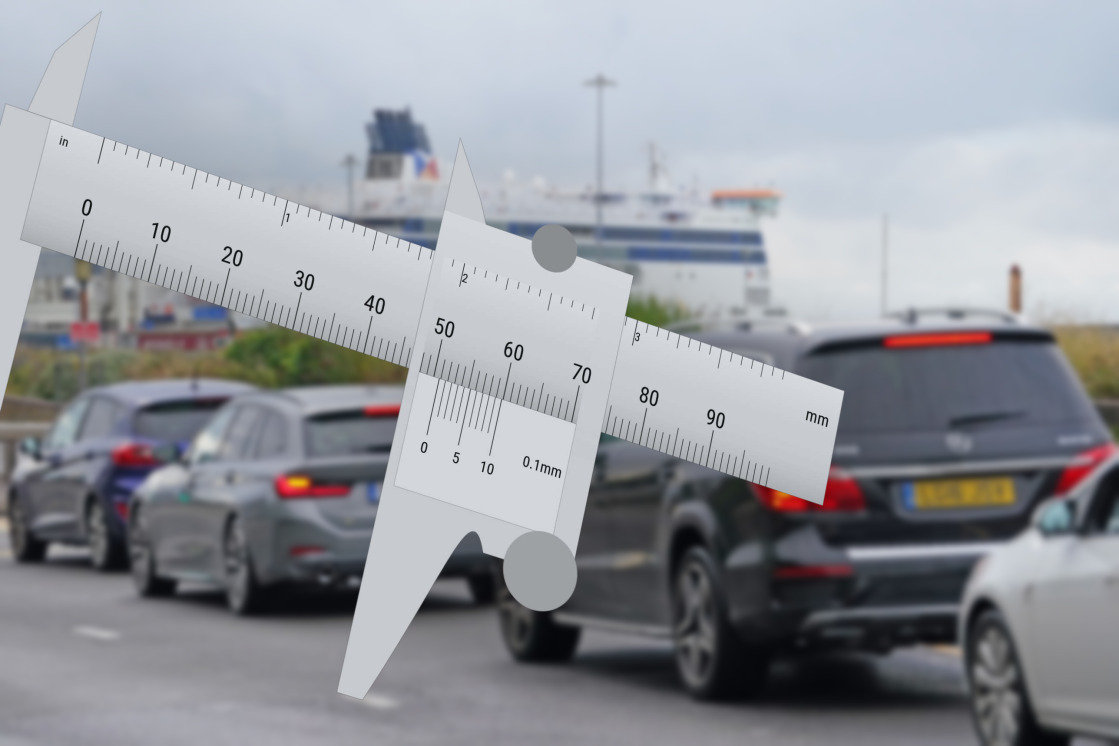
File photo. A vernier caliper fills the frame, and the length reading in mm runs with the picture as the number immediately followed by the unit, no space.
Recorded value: 50.8mm
